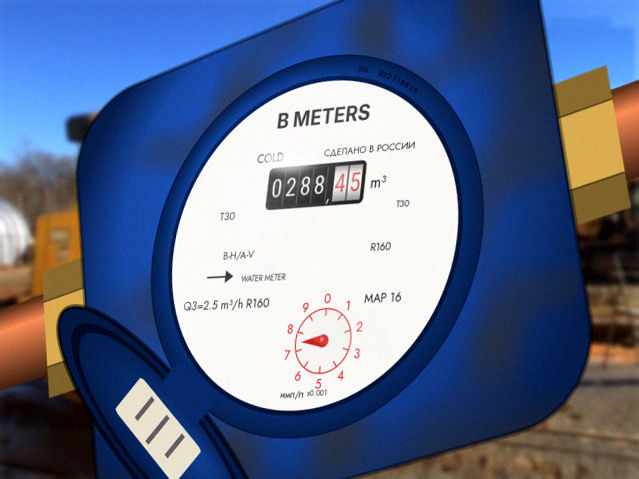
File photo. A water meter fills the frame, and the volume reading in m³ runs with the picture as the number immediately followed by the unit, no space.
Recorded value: 288.457m³
